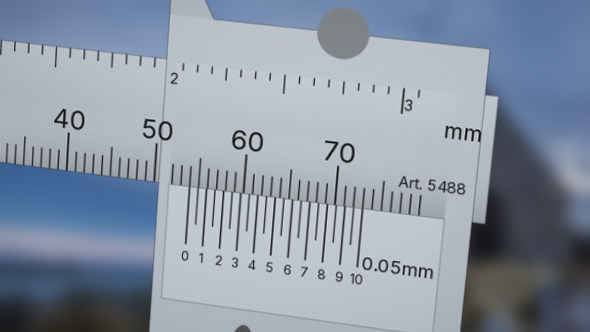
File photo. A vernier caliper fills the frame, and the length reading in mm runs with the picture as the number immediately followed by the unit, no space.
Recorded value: 54.0mm
